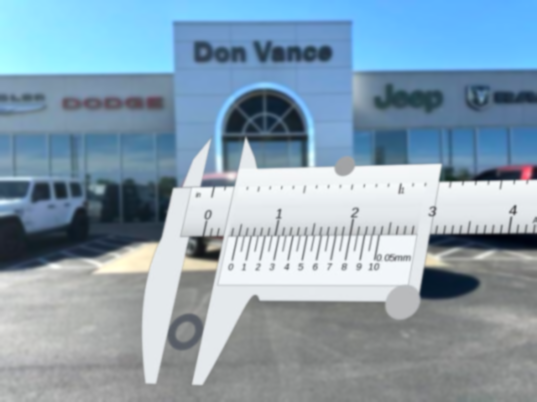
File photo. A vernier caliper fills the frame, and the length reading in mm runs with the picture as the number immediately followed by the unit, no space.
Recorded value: 4.8mm
